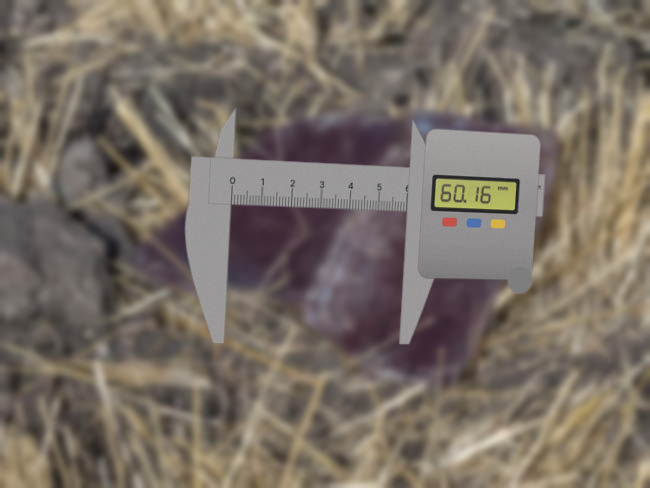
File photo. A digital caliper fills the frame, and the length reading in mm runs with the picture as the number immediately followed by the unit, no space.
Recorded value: 60.16mm
